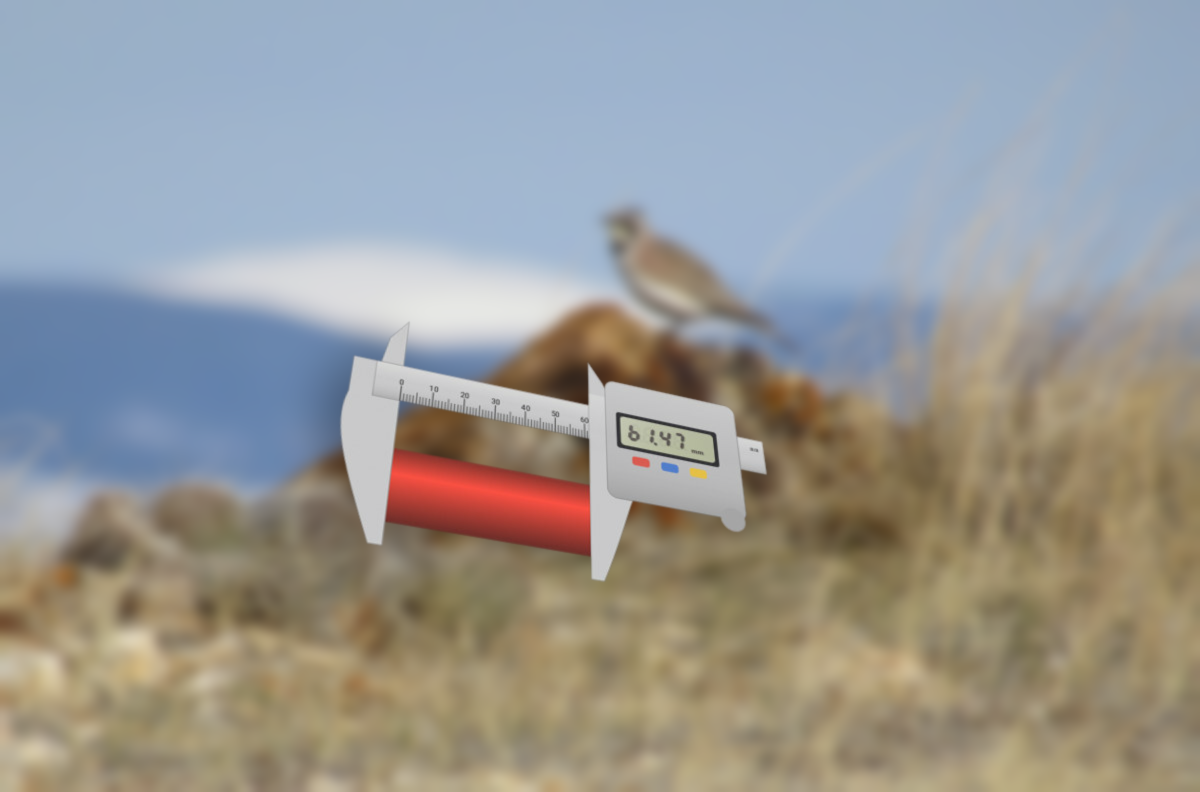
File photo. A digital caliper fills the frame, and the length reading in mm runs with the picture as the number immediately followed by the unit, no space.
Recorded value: 61.47mm
